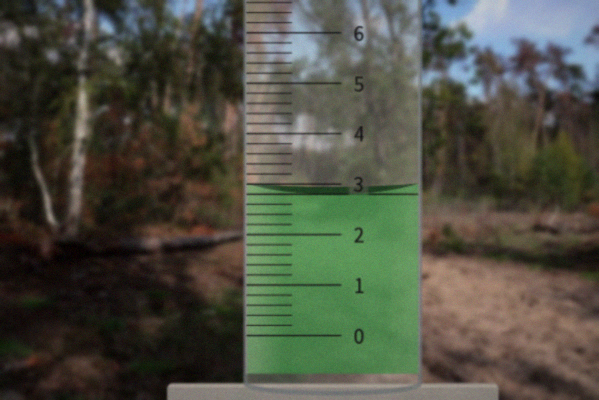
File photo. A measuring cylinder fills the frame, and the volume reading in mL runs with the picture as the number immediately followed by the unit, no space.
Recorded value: 2.8mL
